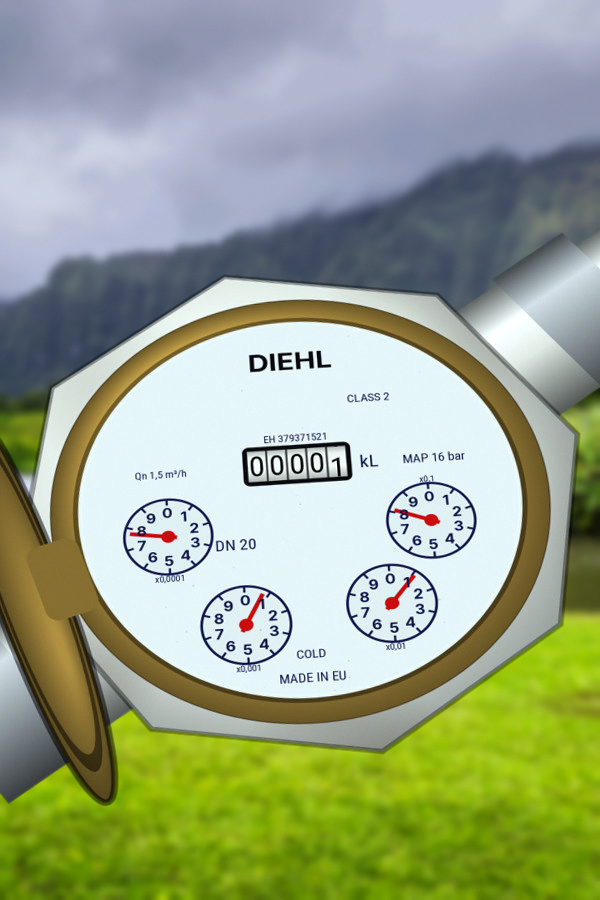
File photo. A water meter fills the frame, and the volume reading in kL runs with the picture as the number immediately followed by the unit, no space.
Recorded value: 0.8107kL
